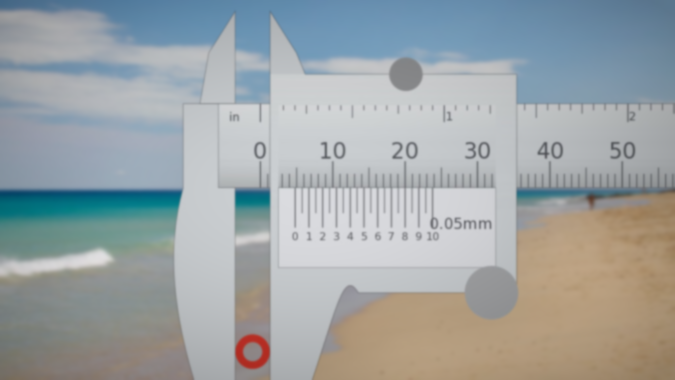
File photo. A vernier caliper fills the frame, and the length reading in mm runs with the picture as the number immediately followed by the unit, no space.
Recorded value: 4.8mm
